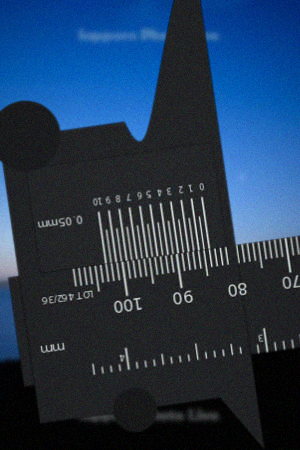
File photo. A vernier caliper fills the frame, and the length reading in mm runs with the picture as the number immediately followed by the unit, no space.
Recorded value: 84.0mm
